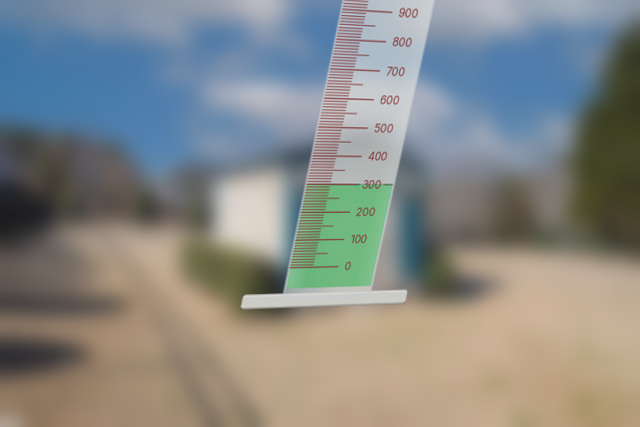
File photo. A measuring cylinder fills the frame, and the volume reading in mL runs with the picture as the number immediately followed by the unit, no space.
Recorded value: 300mL
